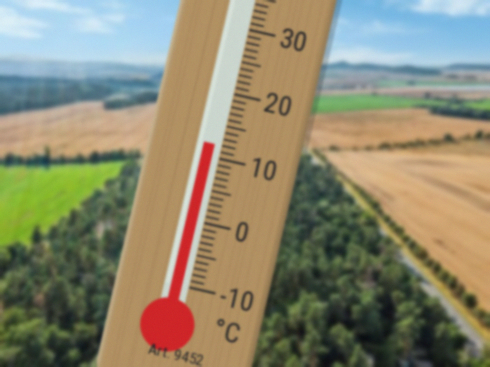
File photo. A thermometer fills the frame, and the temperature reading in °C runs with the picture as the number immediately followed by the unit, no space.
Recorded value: 12°C
